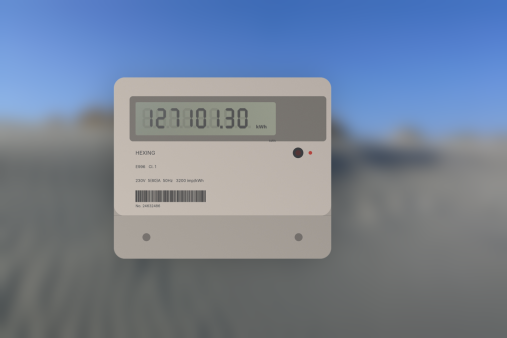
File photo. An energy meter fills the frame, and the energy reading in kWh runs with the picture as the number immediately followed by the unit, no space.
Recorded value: 127101.30kWh
